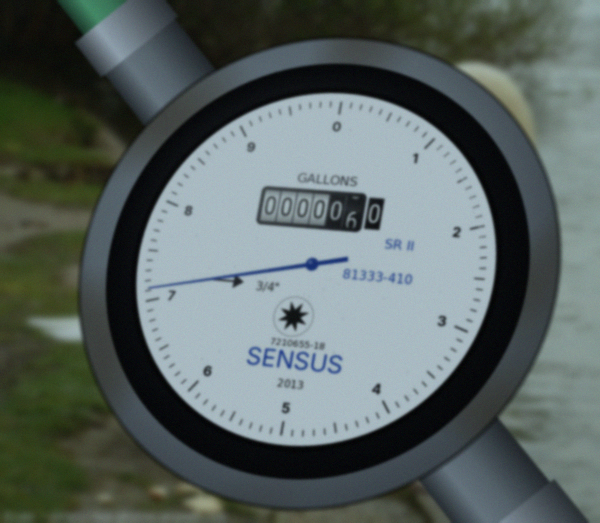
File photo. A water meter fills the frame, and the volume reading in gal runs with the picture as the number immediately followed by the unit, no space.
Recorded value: 57.1gal
